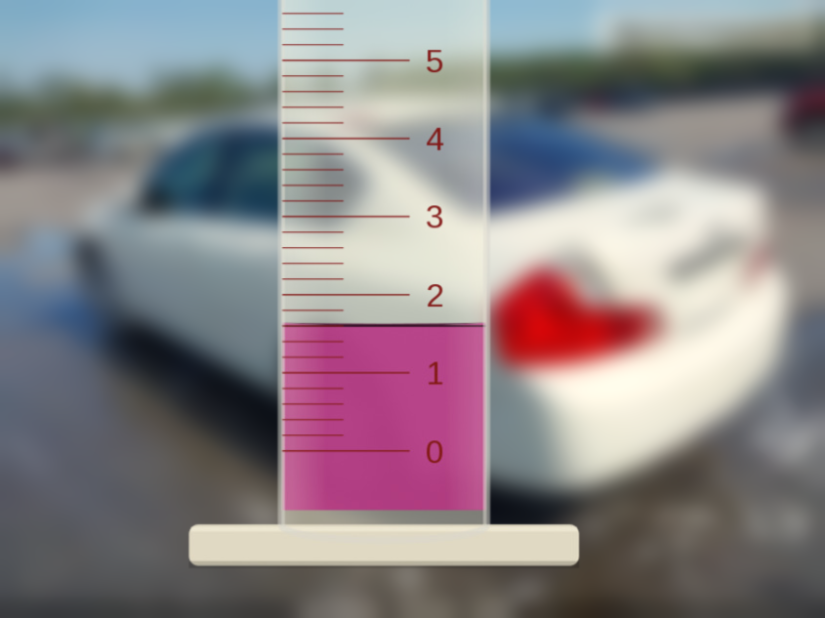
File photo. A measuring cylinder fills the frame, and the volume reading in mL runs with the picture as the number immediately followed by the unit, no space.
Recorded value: 1.6mL
